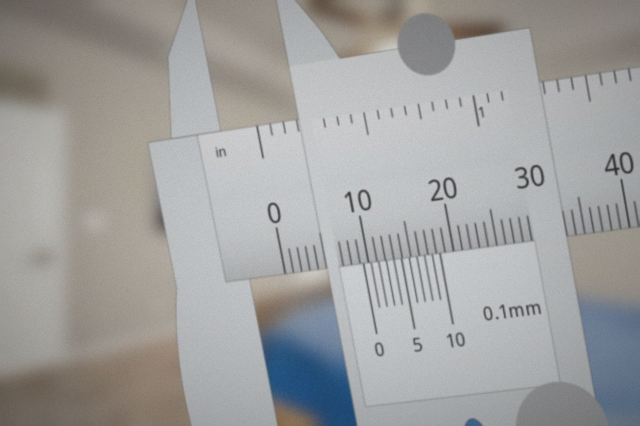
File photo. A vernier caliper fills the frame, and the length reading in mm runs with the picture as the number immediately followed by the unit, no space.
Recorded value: 9.4mm
